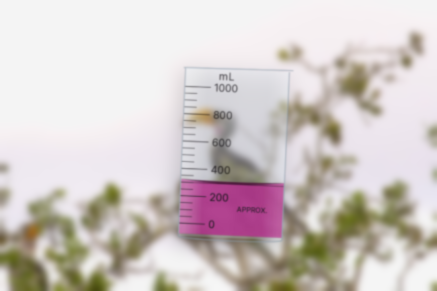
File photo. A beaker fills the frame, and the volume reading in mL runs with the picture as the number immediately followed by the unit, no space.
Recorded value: 300mL
